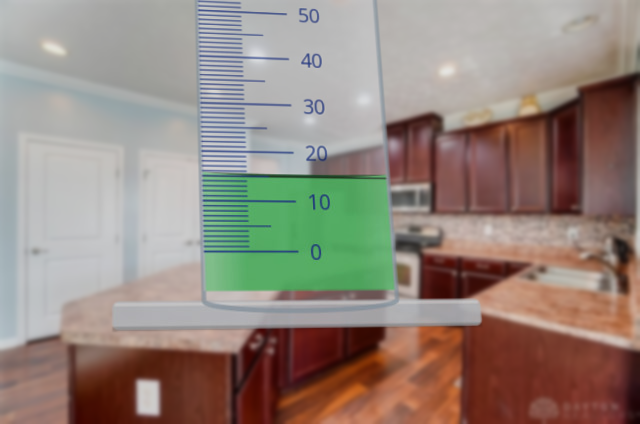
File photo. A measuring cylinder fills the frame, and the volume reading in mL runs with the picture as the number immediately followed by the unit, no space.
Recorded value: 15mL
